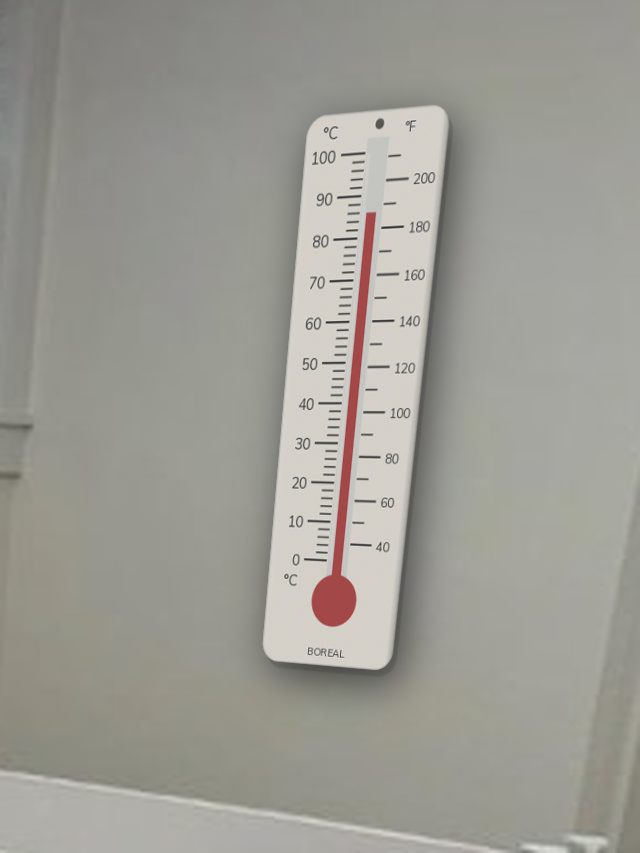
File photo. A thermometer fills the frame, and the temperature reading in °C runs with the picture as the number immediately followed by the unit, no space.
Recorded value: 86°C
